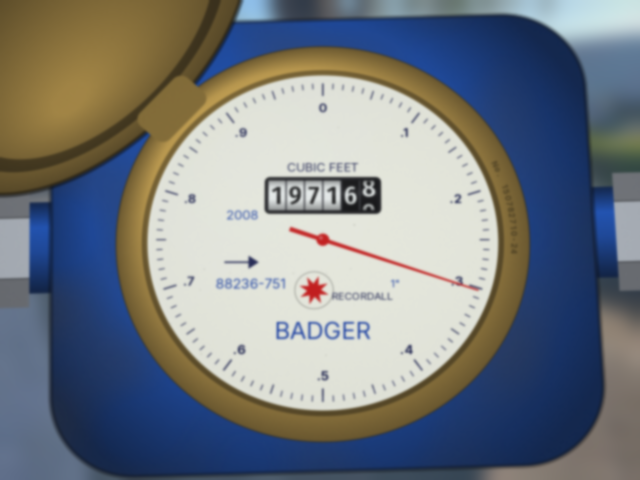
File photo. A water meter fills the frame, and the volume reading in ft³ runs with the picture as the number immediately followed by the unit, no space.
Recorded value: 197168.30ft³
